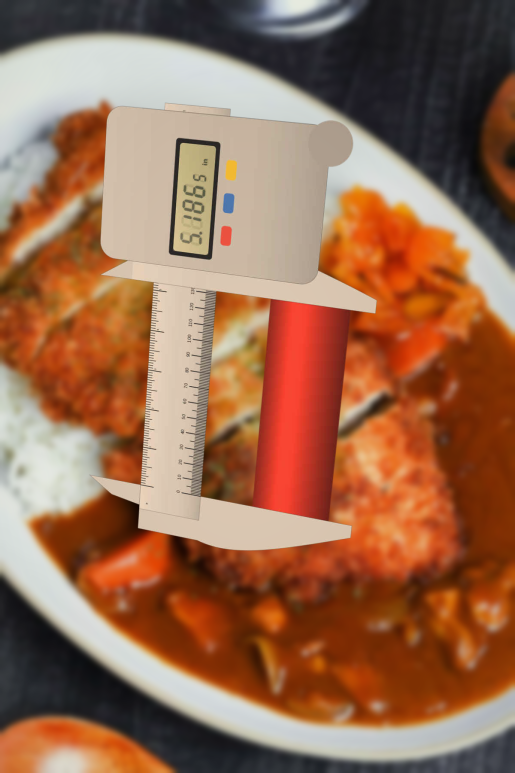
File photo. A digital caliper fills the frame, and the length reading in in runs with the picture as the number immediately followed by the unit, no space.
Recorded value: 5.1865in
